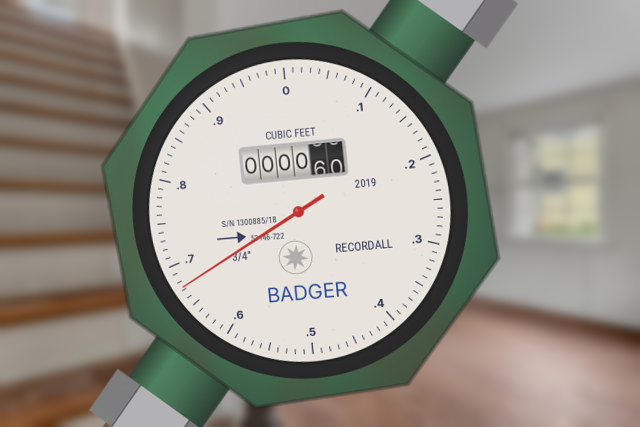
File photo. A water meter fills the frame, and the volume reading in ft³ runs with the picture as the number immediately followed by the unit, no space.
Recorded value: 59.67ft³
